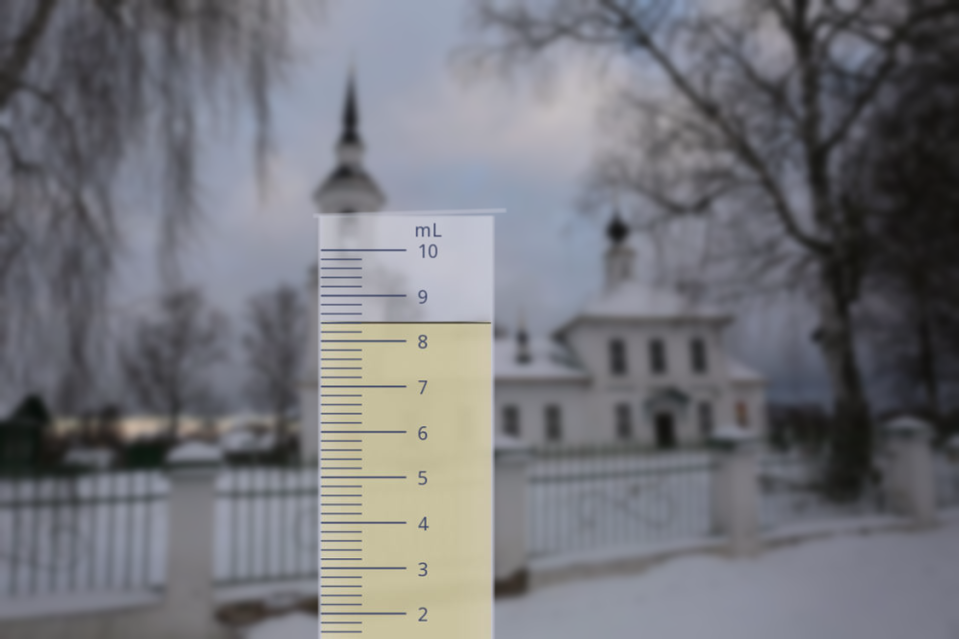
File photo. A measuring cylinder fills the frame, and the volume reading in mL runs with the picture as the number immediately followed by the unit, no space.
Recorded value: 8.4mL
